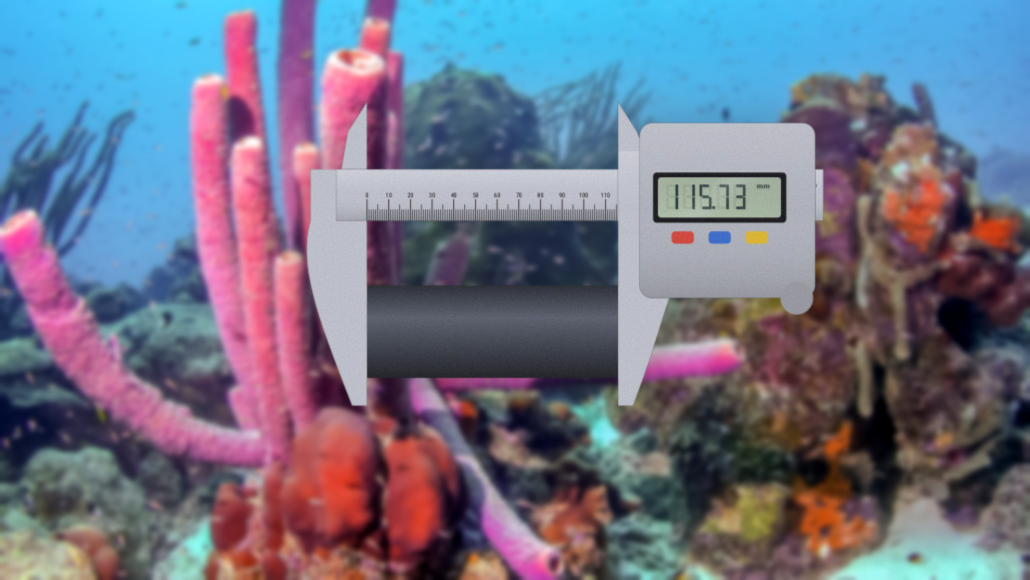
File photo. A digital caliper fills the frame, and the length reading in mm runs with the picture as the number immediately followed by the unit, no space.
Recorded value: 115.73mm
